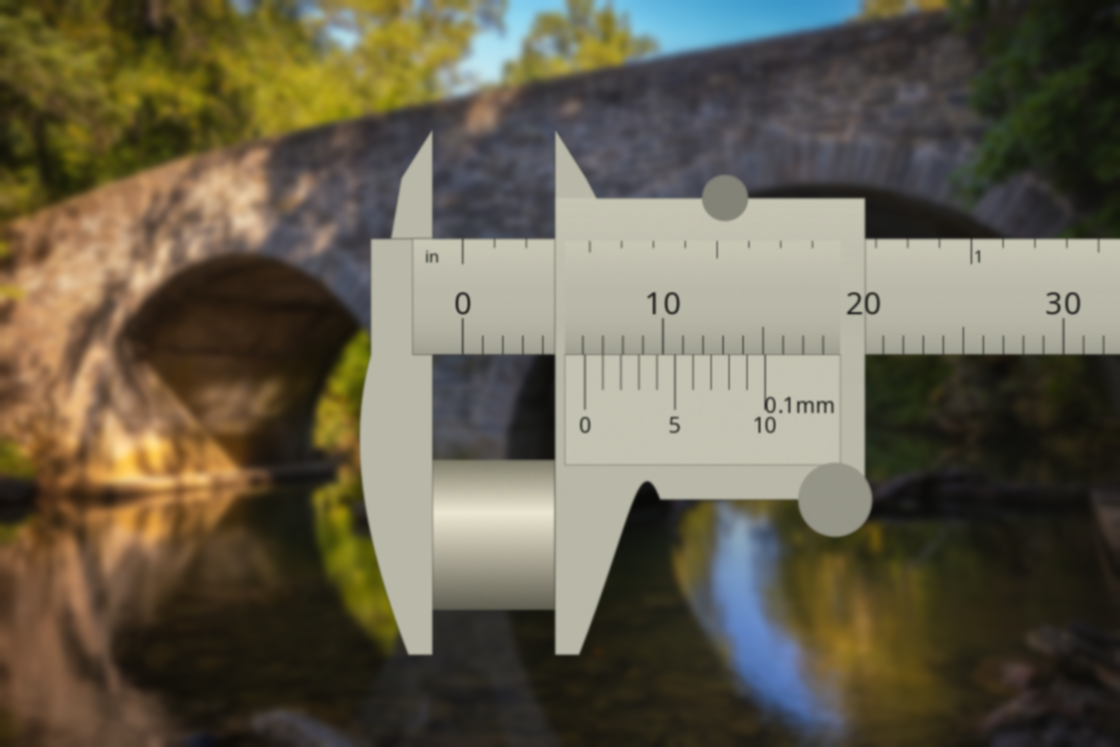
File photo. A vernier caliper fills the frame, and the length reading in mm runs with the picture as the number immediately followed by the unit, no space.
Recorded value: 6.1mm
